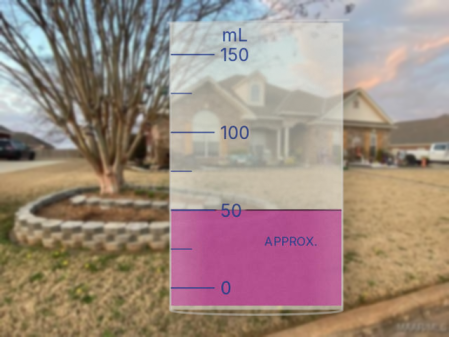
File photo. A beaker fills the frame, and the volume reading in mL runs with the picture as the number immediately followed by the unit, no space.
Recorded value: 50mL
